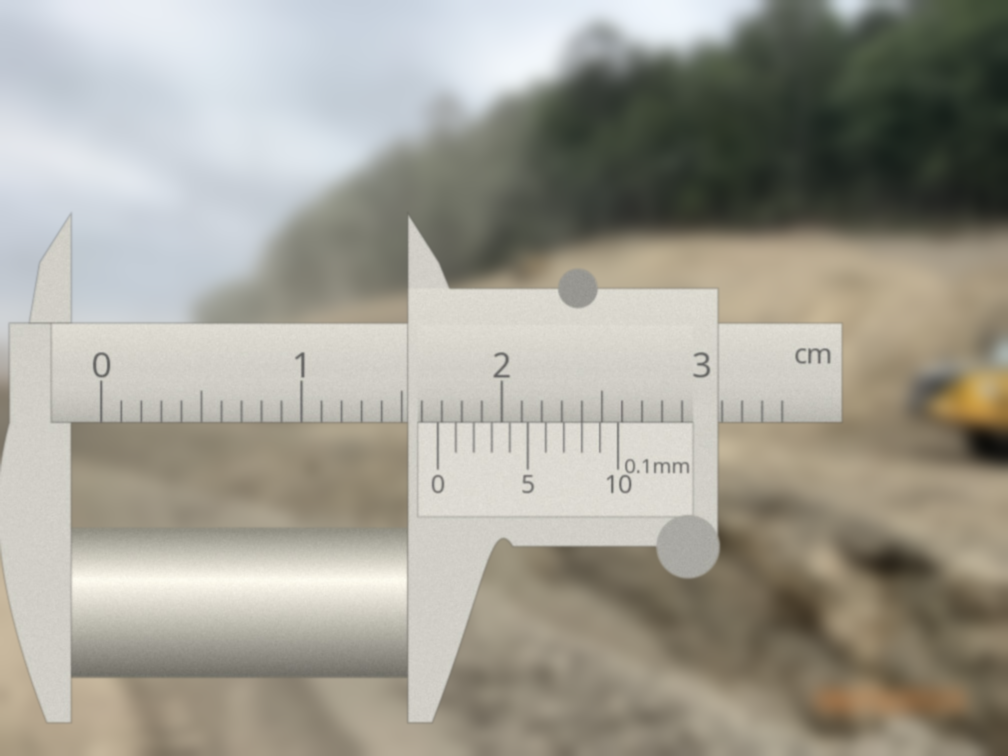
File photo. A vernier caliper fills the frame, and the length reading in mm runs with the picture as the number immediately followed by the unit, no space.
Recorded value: 16.8mm
